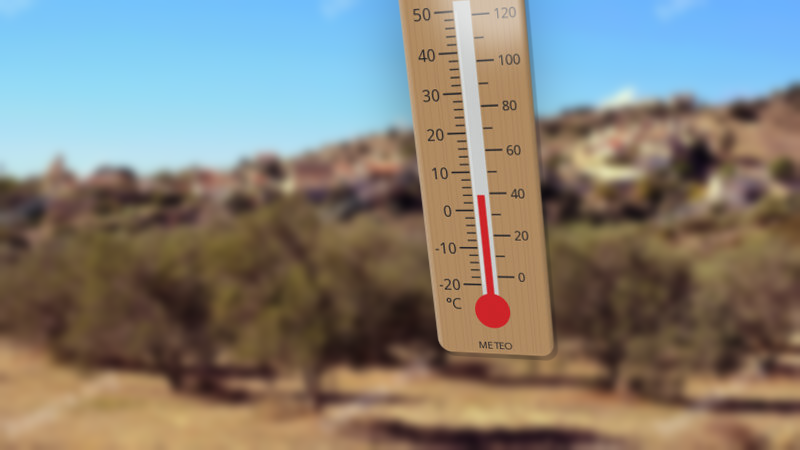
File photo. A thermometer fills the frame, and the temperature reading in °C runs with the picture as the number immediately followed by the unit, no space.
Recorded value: 4°C
